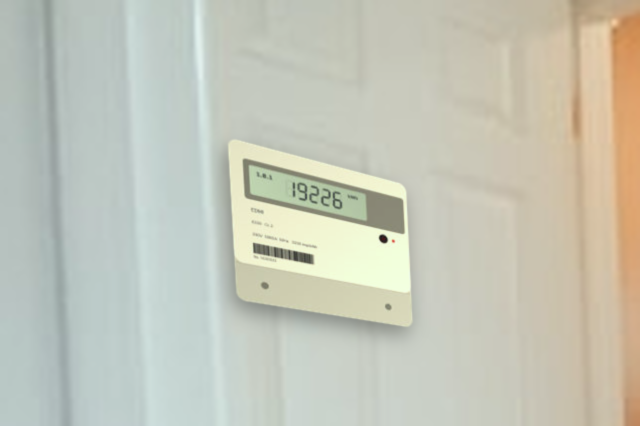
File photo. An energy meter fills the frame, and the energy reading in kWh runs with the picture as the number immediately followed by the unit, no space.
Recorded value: 19226kWh
